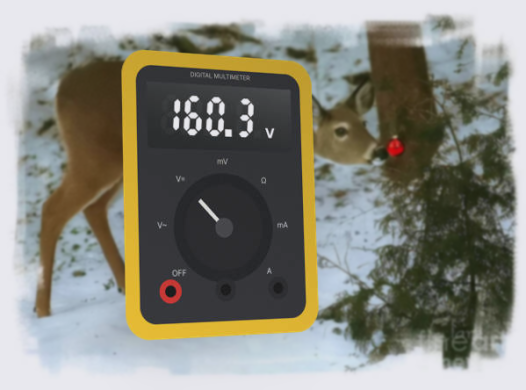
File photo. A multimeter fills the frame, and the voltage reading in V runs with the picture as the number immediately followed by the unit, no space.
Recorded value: 160.3V
